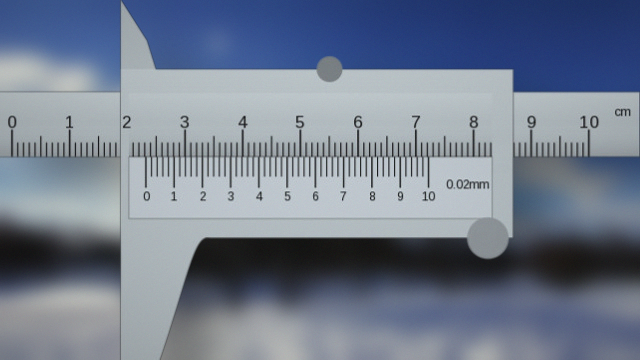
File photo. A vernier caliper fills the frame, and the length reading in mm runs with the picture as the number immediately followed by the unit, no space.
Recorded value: 23.2mm
